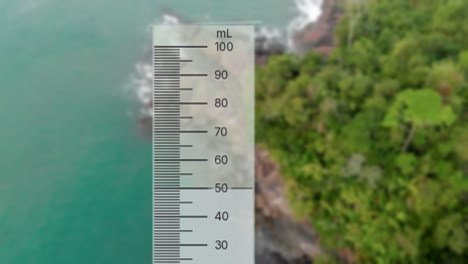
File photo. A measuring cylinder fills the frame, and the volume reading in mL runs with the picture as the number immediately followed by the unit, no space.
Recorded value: 50mL
